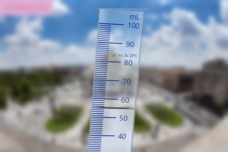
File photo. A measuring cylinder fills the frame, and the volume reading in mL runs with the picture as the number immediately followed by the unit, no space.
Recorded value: 55mL
